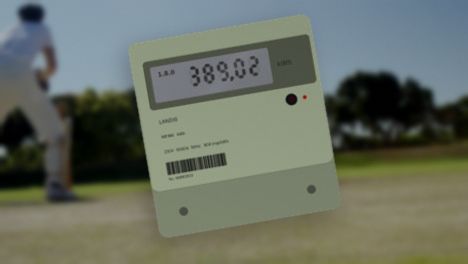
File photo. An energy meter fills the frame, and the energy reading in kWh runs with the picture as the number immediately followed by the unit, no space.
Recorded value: 389.02kWh
